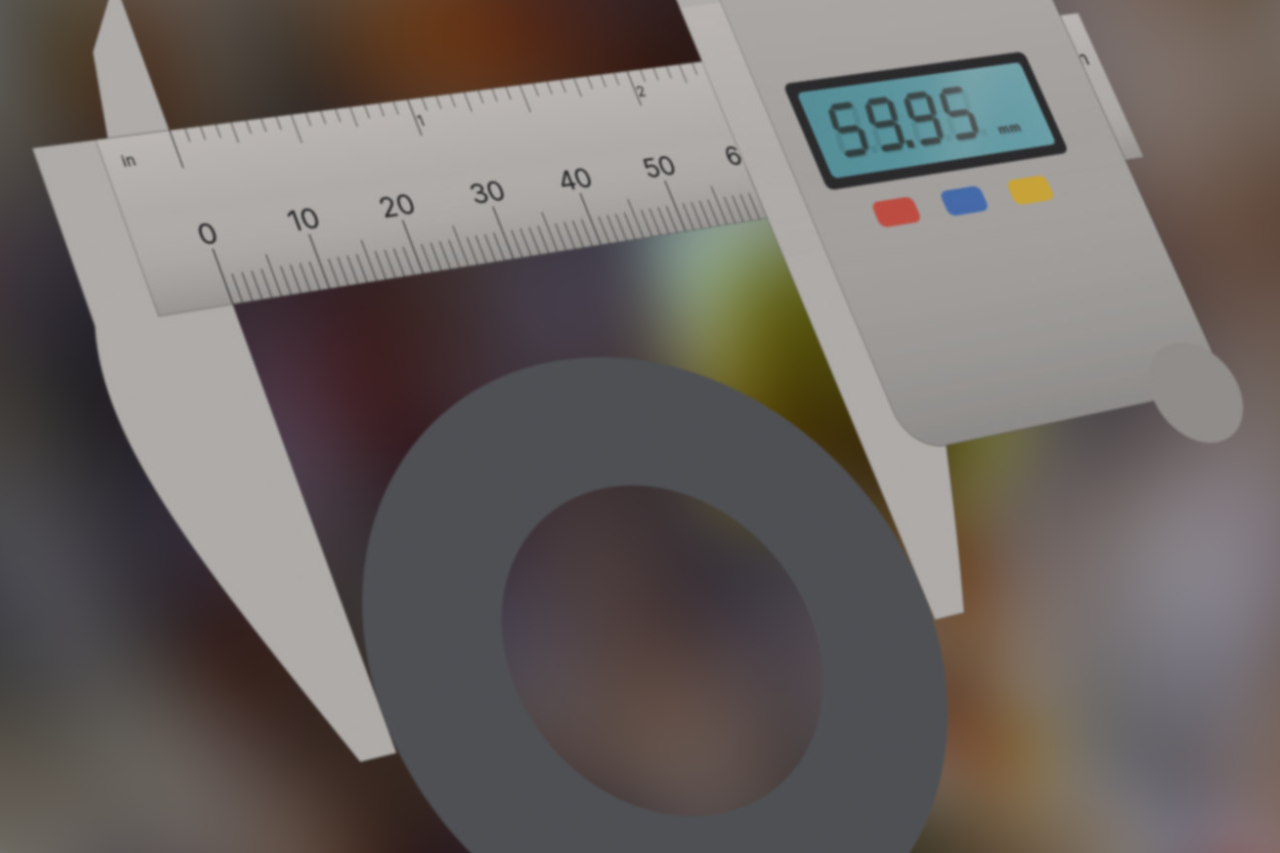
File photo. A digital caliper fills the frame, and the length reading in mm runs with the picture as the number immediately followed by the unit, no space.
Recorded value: 59.95mm
